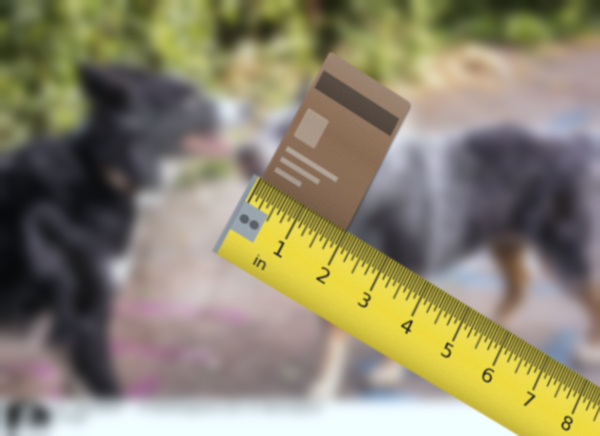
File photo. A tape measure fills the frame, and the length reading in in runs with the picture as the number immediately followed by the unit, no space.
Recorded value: 2in
